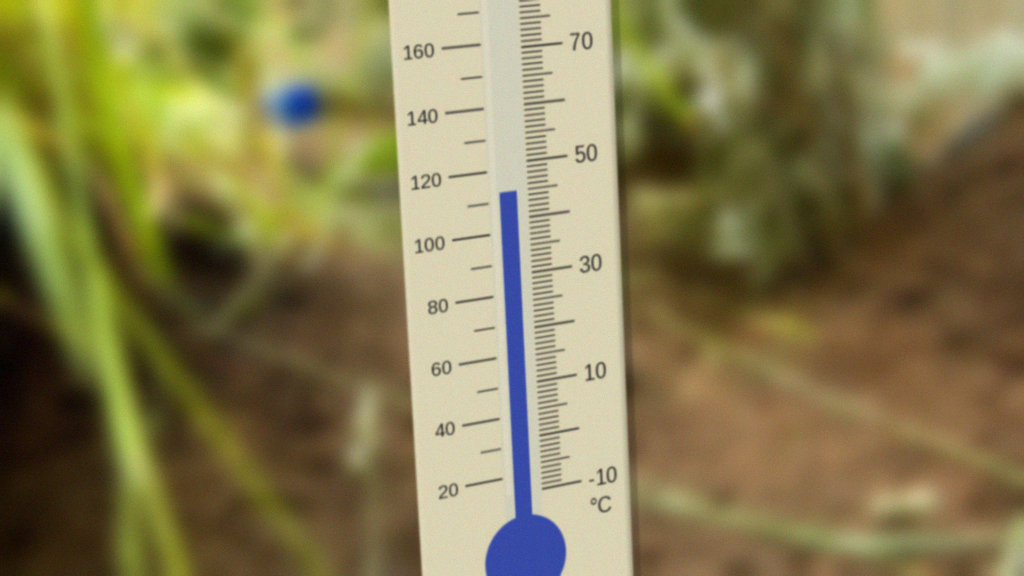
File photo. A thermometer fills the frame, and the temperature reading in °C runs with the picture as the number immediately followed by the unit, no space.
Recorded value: 45°C
